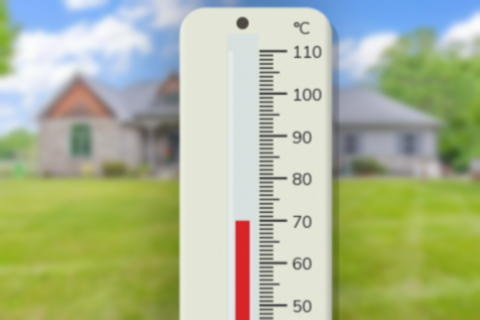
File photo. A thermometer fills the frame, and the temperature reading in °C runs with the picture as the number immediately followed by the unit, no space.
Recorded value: 70°C
